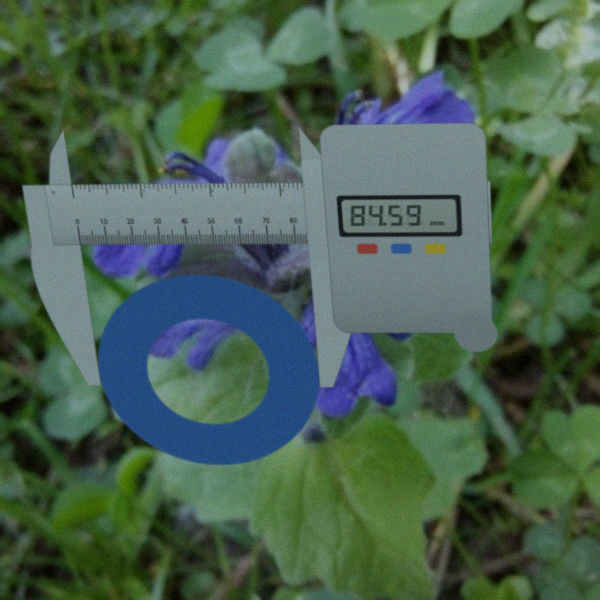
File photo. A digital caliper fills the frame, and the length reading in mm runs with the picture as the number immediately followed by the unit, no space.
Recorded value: 84.59mm
